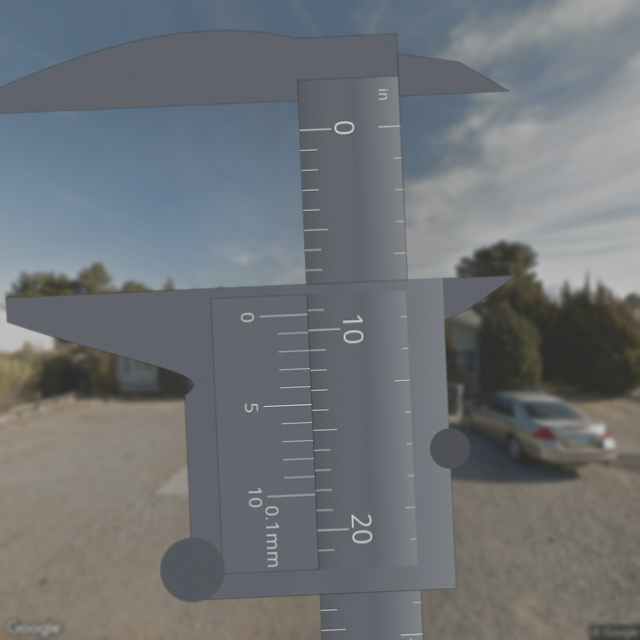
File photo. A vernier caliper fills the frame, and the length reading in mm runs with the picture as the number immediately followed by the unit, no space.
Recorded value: 9.2mm
